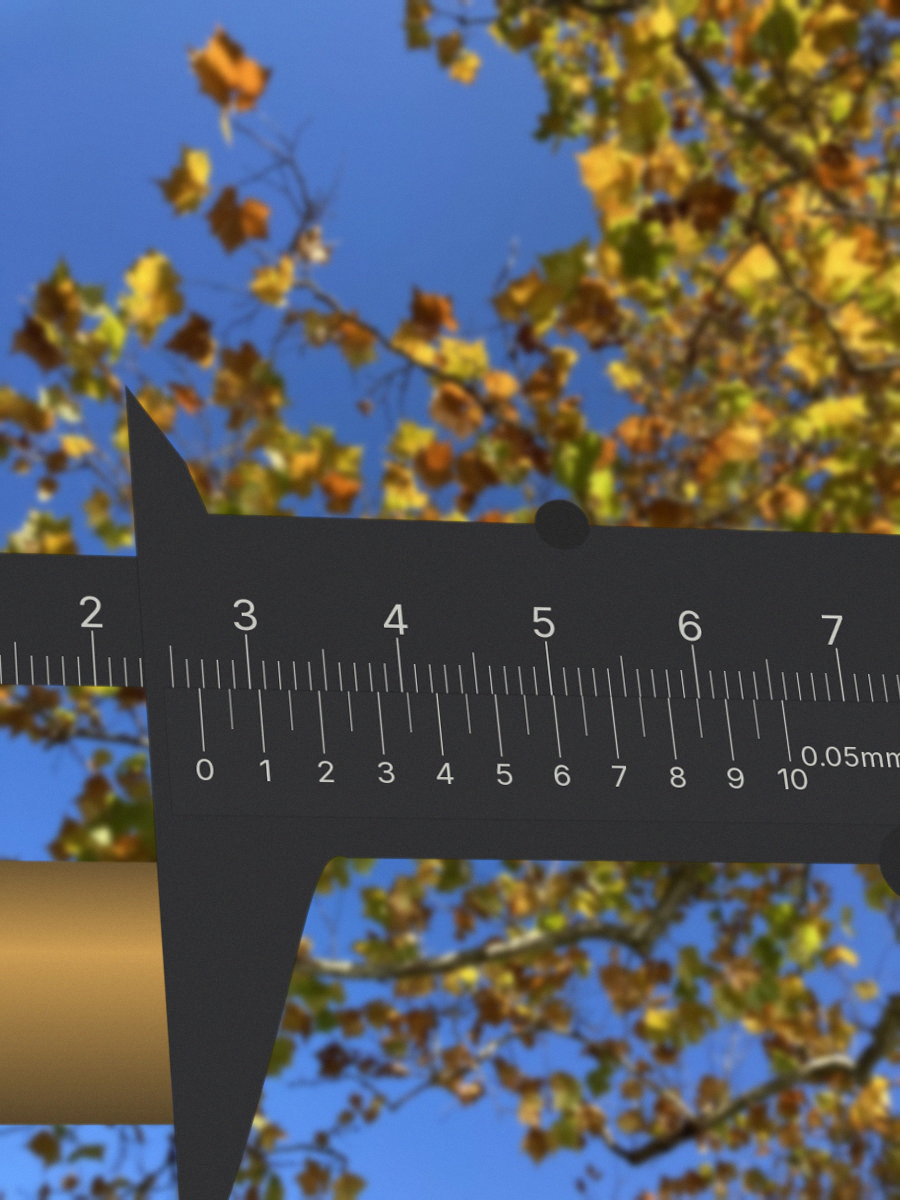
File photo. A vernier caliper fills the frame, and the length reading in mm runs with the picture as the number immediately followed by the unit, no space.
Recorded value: 26.7mm
